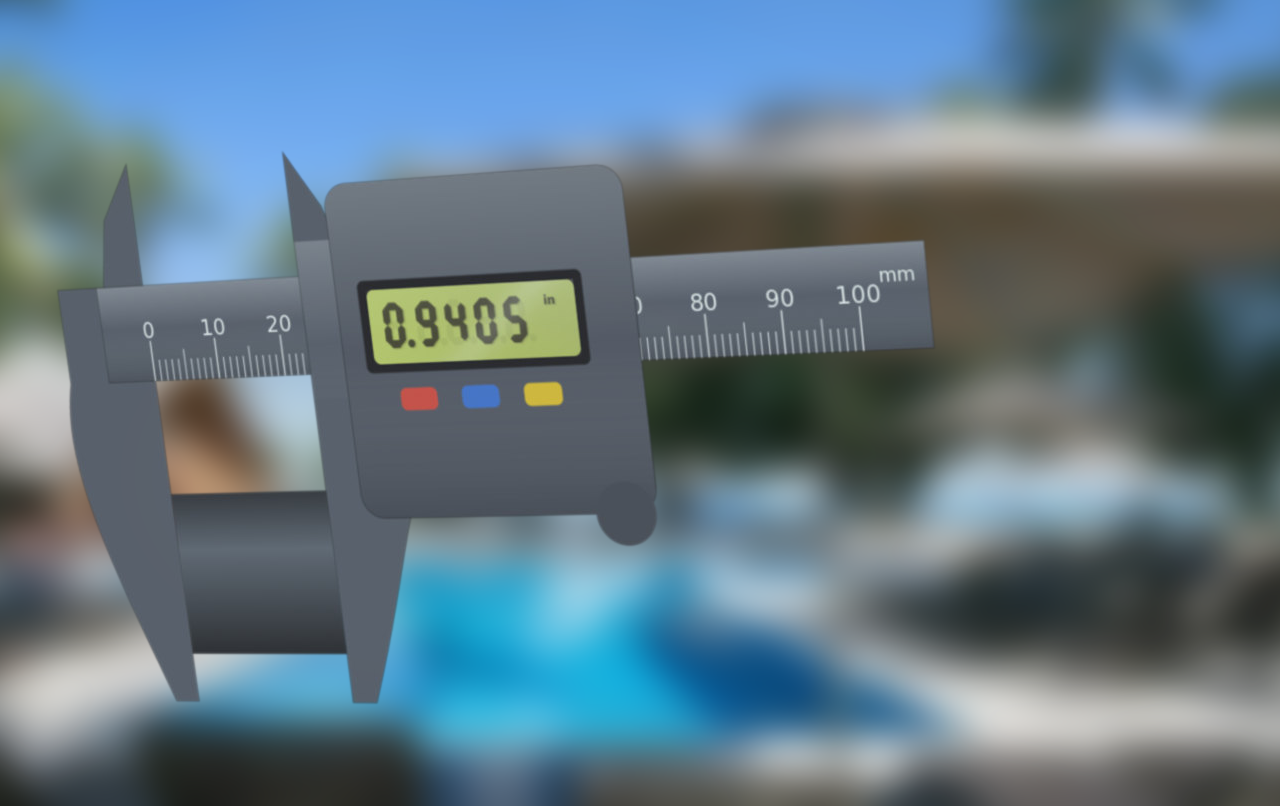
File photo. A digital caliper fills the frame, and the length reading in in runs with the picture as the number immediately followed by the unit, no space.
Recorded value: 0.9405in
